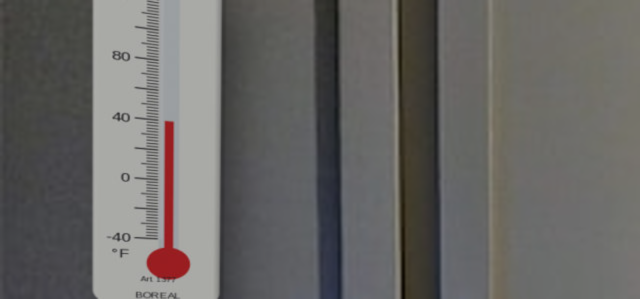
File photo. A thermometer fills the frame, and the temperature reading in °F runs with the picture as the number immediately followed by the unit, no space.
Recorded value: 40°F
